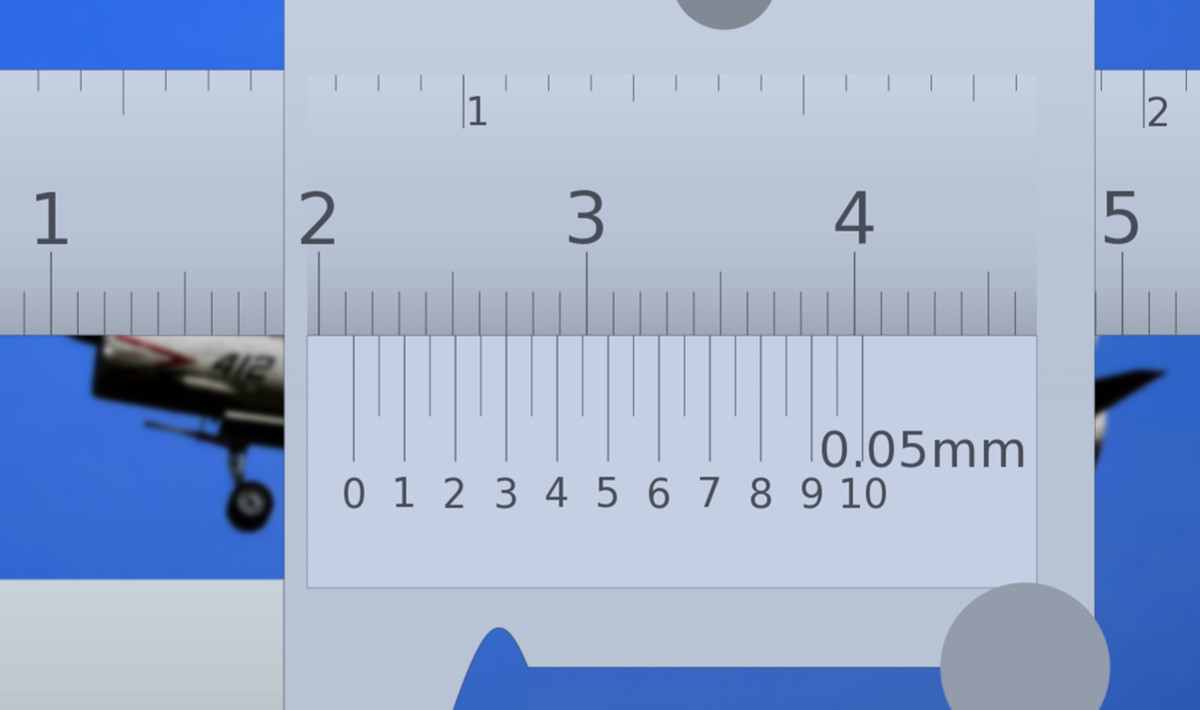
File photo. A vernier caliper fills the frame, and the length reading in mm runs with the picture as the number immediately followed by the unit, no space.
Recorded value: 21.30mm
